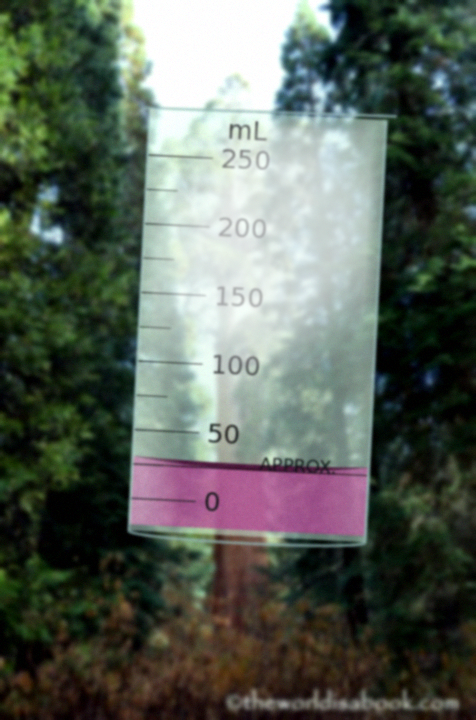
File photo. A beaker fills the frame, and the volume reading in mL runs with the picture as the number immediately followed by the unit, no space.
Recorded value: 25mL
